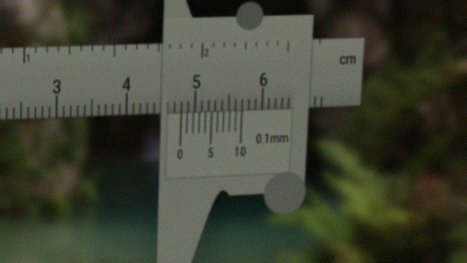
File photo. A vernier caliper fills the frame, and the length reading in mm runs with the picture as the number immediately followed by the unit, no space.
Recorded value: 48.0mm
